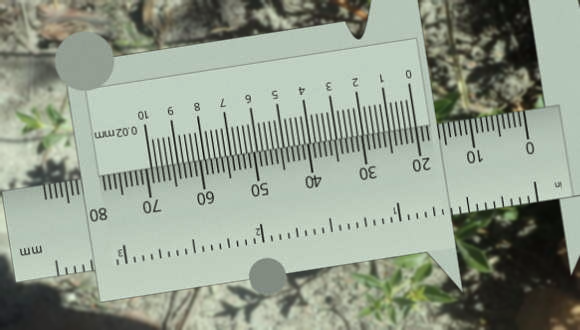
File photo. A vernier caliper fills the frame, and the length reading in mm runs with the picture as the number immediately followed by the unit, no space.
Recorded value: 20.0mm
